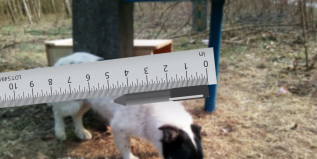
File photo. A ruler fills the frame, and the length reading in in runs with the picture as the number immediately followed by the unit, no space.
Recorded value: 5in
